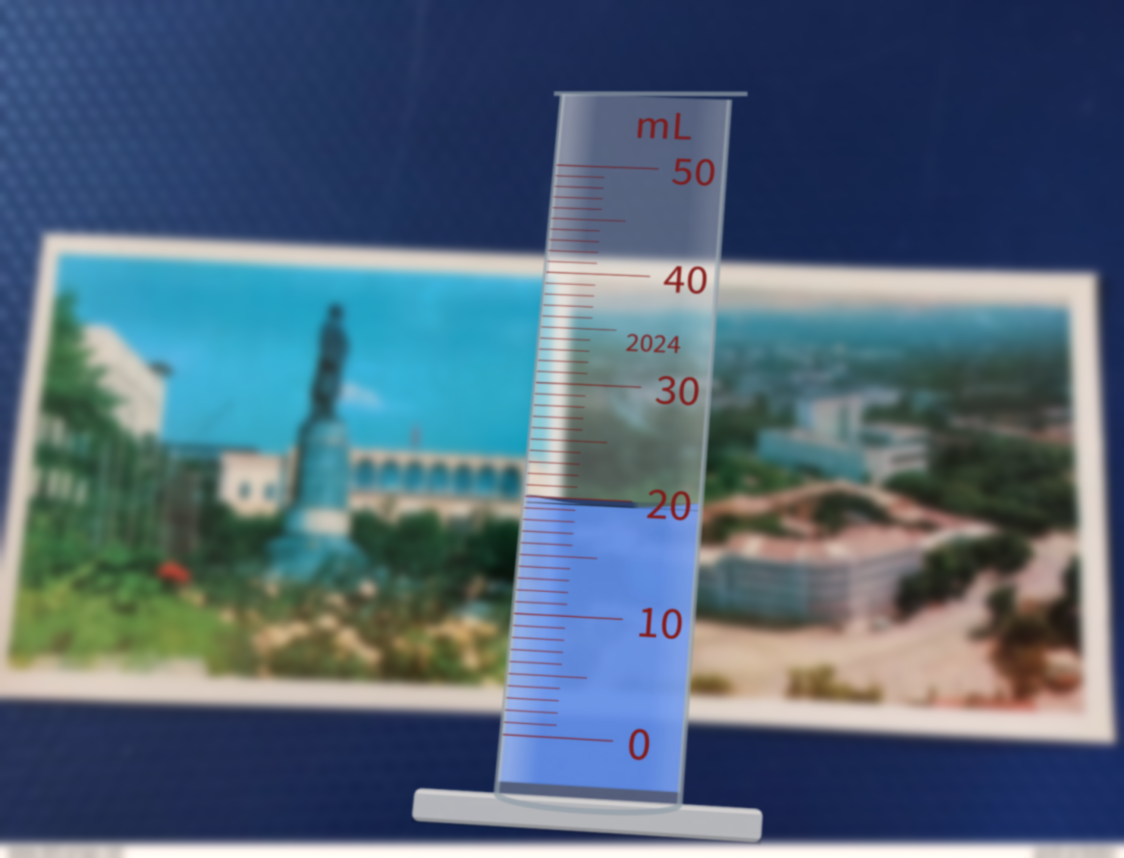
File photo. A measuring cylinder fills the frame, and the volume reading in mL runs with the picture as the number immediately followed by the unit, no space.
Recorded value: 19.5mL
